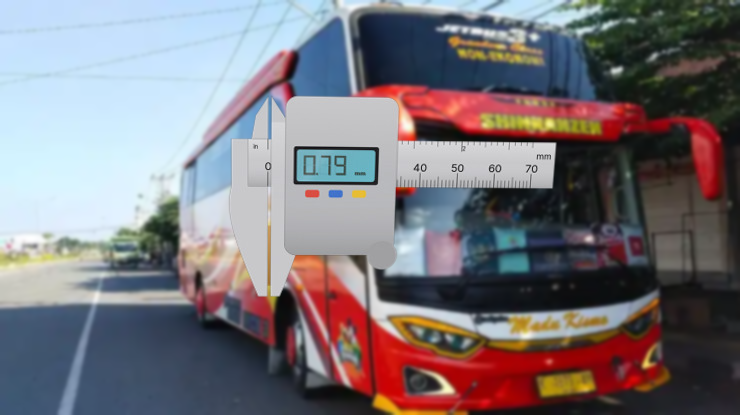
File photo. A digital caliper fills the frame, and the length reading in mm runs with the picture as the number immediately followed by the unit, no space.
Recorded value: 0.79mm
